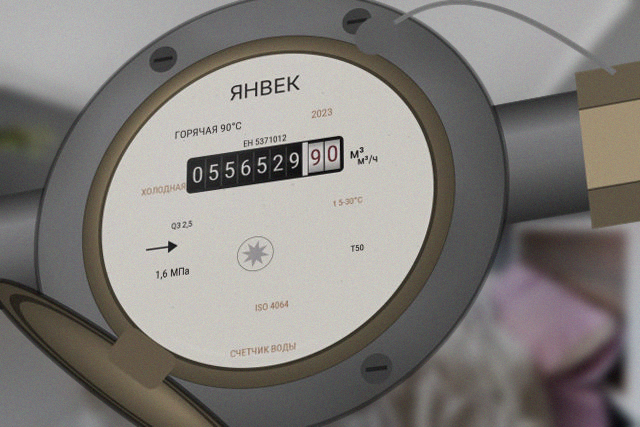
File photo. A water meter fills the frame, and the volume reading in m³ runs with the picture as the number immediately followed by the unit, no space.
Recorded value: 556529.90m³
